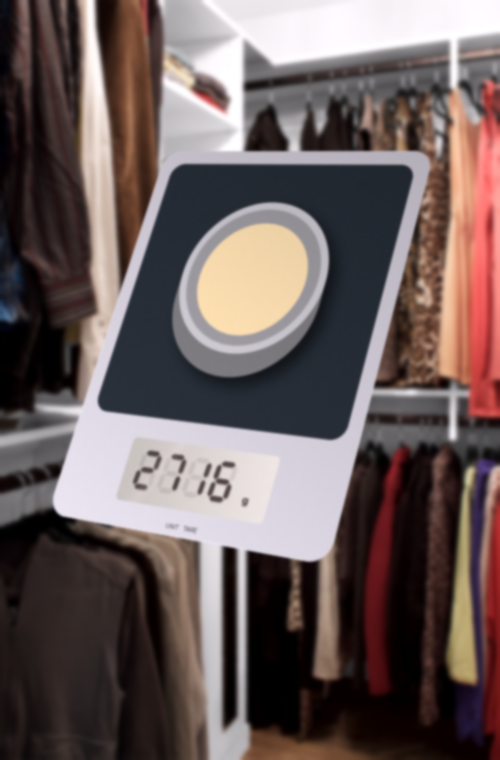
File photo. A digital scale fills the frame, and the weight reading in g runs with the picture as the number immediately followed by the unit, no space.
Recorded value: 2716g
